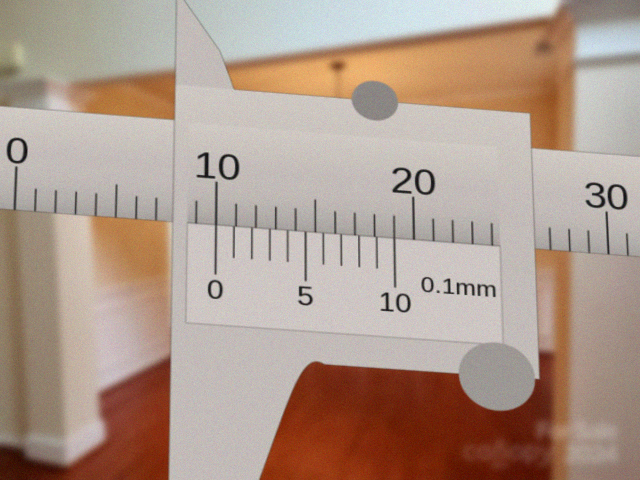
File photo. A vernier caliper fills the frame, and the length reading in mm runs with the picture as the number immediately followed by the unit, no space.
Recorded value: 10.0mm
